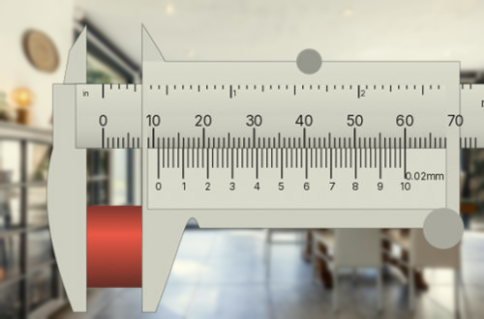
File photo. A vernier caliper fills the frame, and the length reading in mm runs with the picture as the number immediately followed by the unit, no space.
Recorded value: 11.0mm
